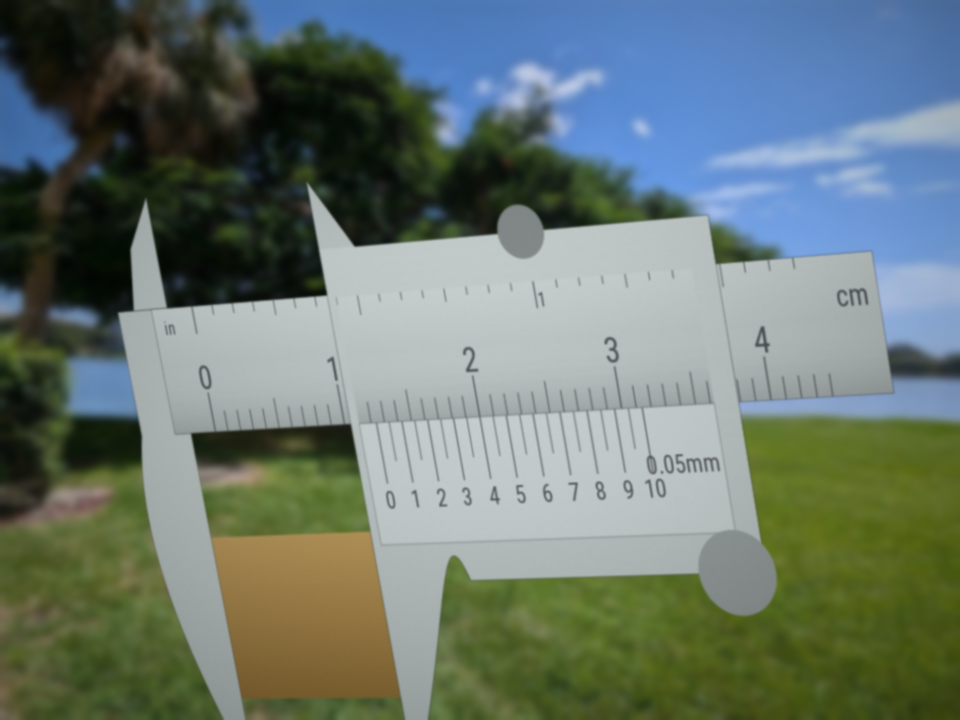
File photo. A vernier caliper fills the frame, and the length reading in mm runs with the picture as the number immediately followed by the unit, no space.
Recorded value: 12.4mm
